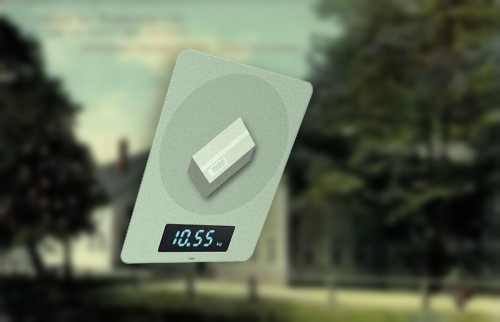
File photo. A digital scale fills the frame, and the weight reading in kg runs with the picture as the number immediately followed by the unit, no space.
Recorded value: 10.55kg
